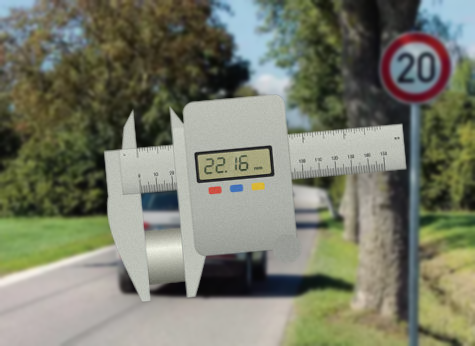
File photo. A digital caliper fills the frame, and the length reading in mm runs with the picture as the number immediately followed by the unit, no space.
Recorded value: 22.16mm
